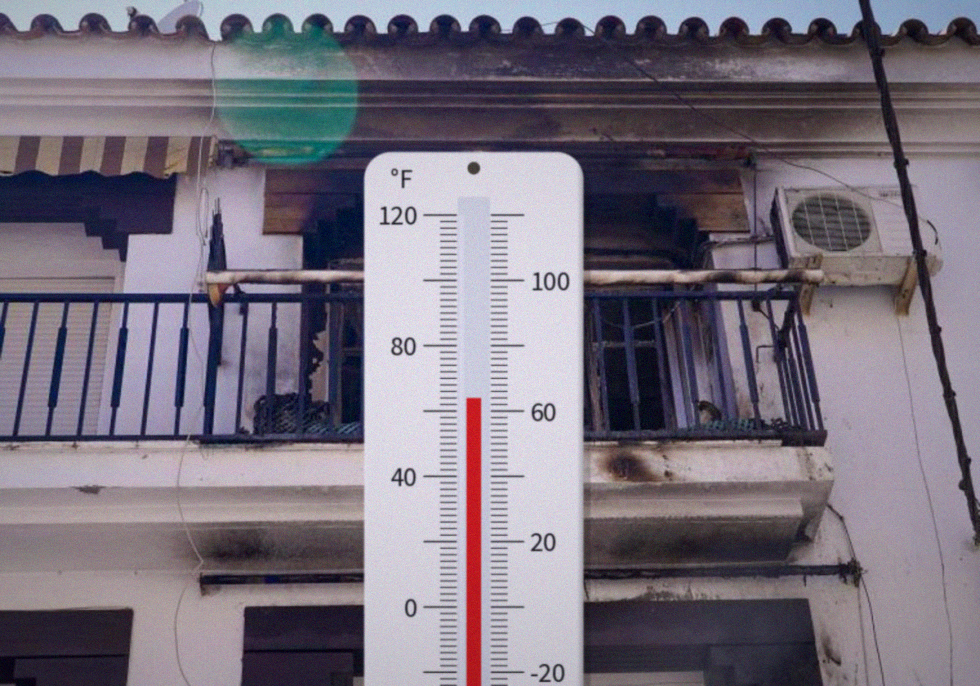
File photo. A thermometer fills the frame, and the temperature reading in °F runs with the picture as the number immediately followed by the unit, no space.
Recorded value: 64°F
